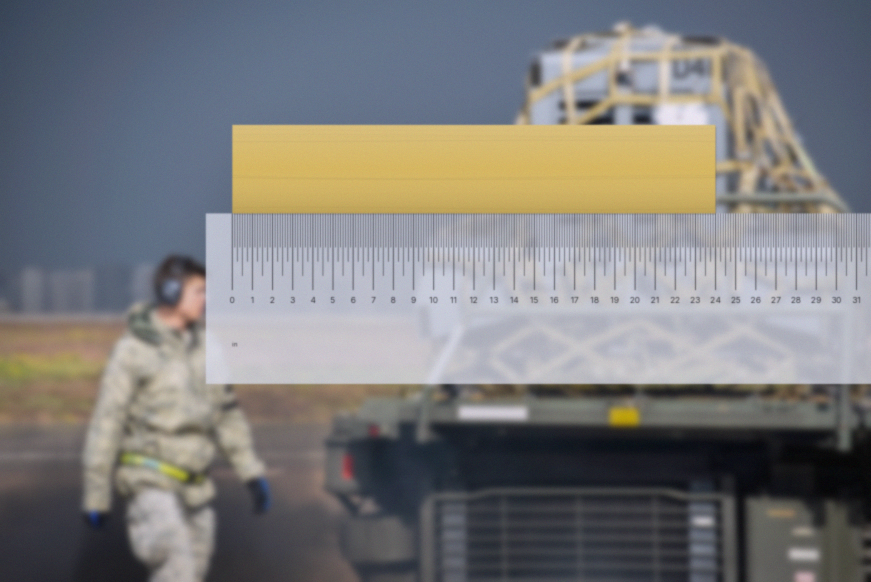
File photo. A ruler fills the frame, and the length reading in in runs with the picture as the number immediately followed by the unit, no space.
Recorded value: 24in
